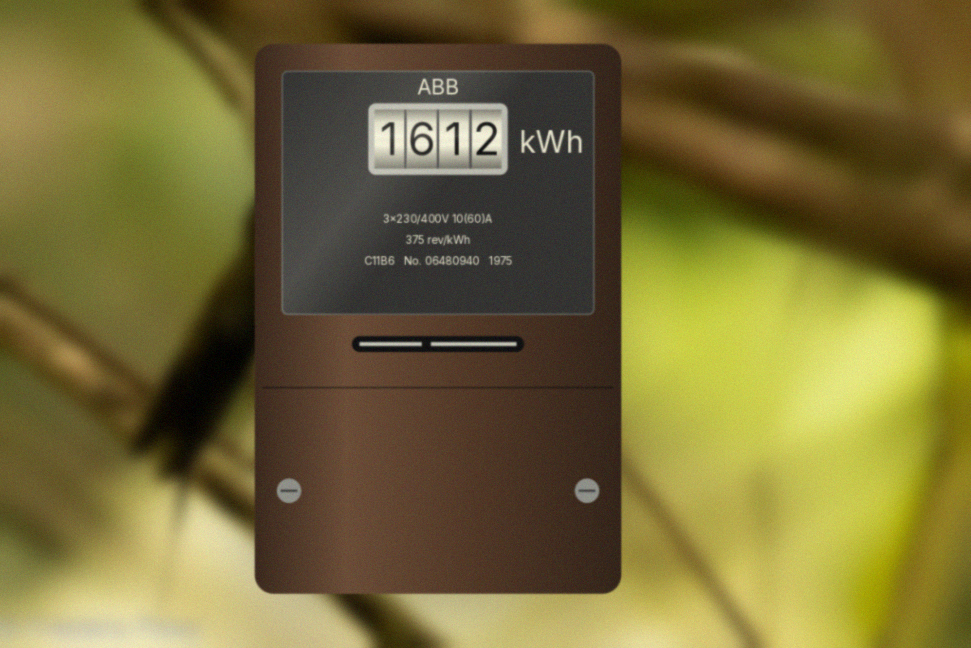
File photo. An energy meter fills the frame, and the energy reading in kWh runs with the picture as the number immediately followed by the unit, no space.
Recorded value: 1612kWh
